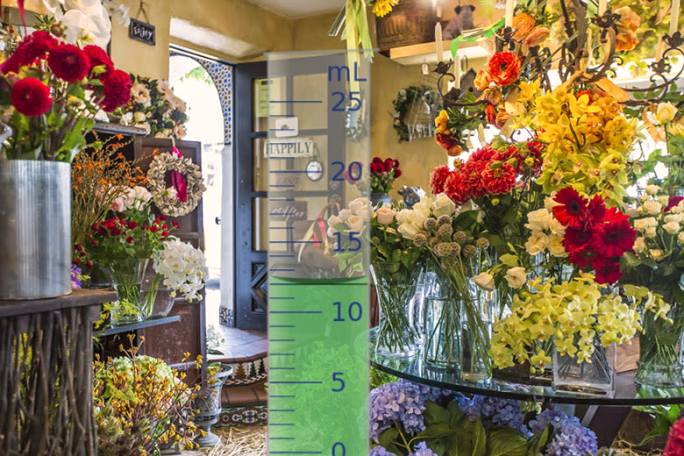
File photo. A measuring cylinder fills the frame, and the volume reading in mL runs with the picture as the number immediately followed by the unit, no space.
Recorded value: 12mL
